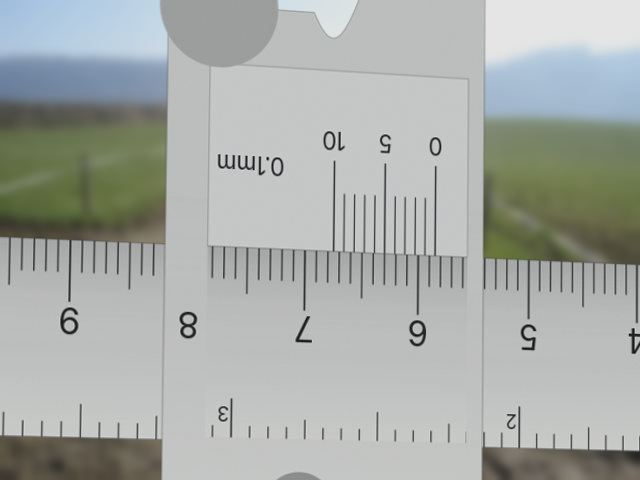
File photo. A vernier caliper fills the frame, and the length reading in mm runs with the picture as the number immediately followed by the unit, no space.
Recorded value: 58.5mm
